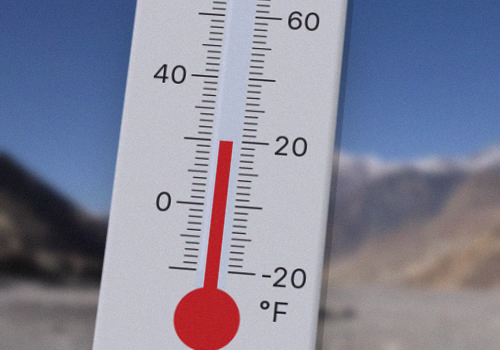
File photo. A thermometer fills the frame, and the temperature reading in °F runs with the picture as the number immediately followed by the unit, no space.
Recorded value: 20°F
